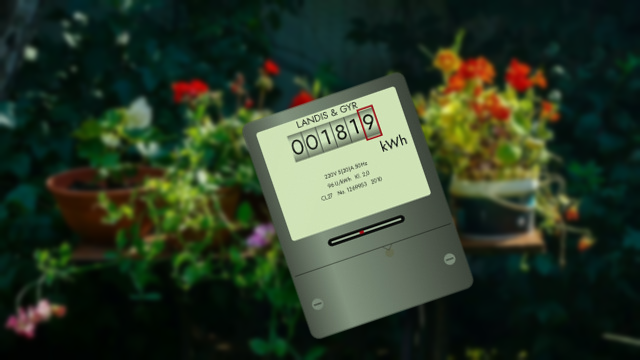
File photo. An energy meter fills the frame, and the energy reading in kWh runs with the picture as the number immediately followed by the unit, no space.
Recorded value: 181.9kWh
